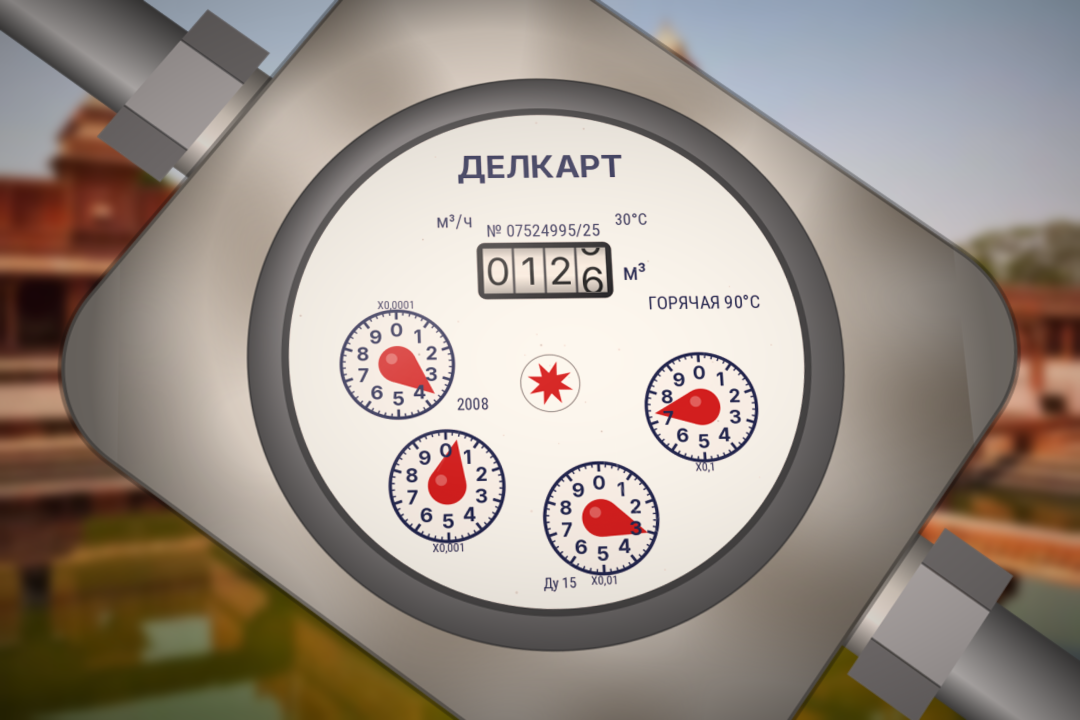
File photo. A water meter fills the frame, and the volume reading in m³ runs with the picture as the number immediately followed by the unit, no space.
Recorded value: 125.7303m³
